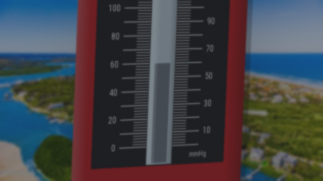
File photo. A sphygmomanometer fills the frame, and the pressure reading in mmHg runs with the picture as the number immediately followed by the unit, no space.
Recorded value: 60mmHg
